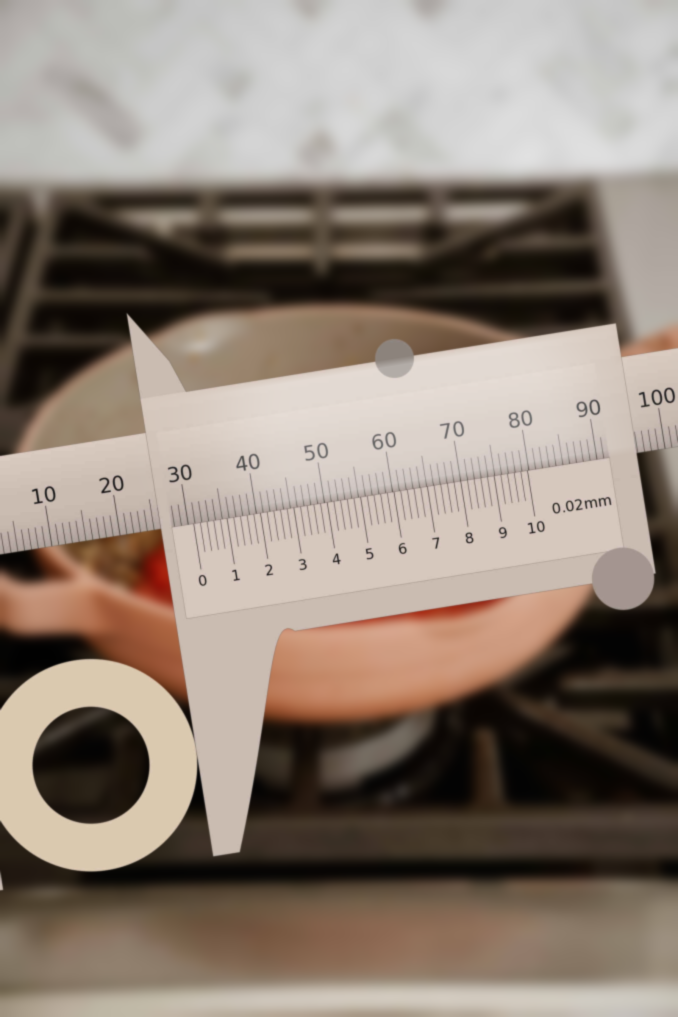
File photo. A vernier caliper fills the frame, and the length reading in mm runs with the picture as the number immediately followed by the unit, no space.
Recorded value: 30.8mm
